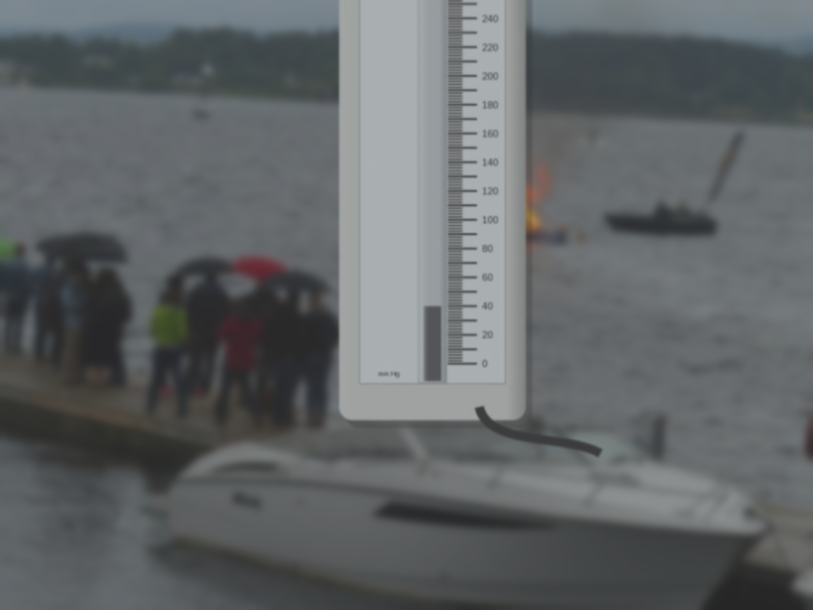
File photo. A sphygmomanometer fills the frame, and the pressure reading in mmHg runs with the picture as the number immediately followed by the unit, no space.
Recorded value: 40mmHg
